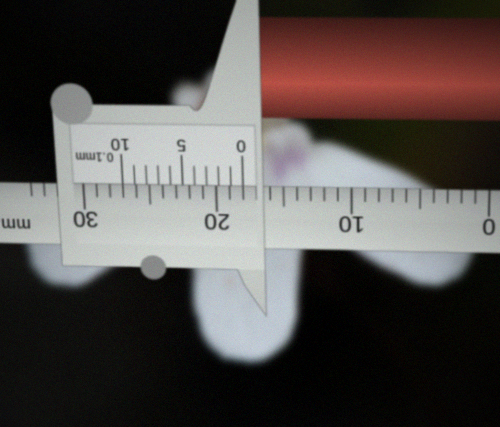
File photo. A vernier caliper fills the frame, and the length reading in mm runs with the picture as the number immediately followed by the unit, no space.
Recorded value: 18.0mm
